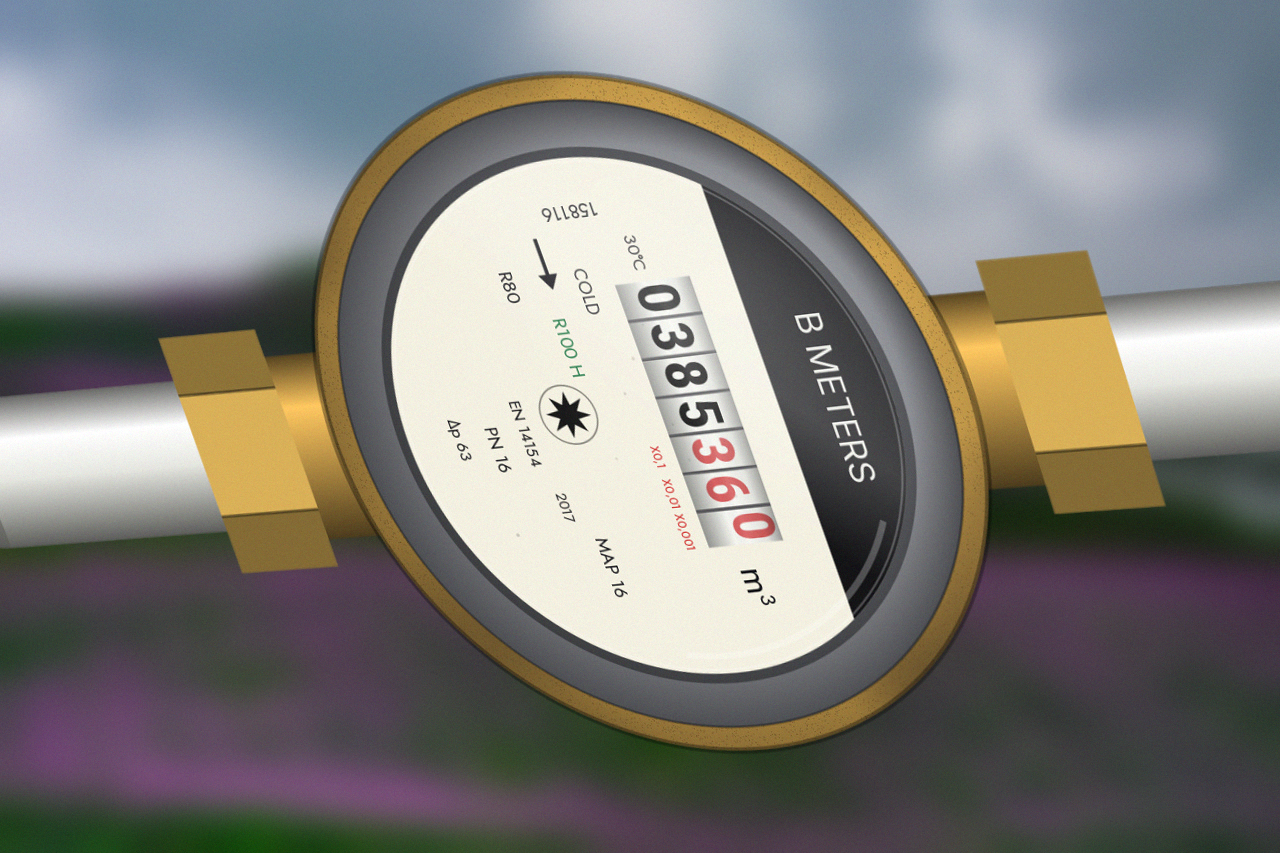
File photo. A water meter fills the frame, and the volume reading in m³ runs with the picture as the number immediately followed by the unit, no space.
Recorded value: 385.360m³
